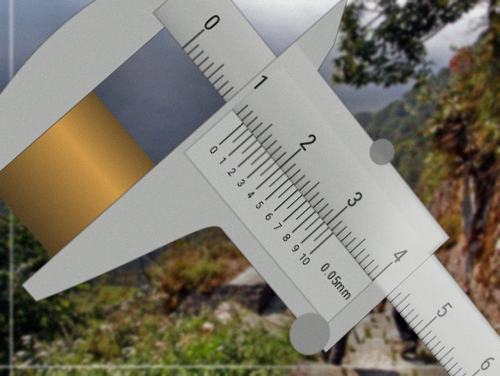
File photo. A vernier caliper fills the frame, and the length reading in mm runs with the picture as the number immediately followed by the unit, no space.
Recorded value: 12.4mm
